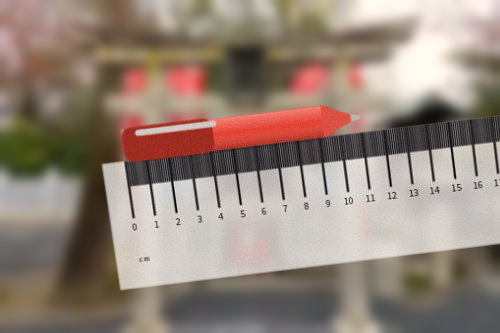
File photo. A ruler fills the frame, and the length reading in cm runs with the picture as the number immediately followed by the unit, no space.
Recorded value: 11cm
